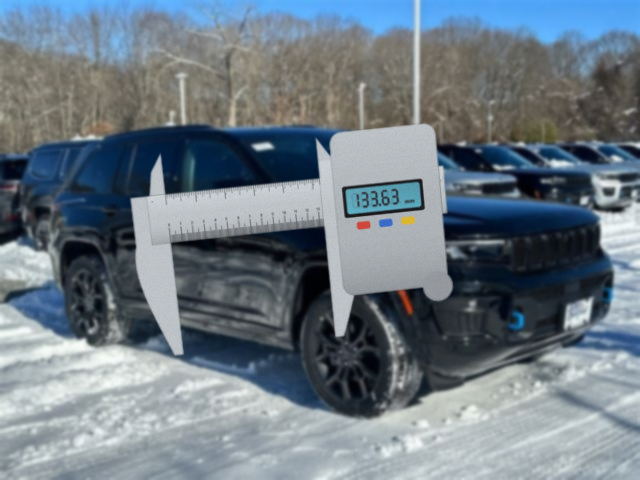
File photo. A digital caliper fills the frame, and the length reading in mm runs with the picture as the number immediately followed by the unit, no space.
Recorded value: 133.63mm
